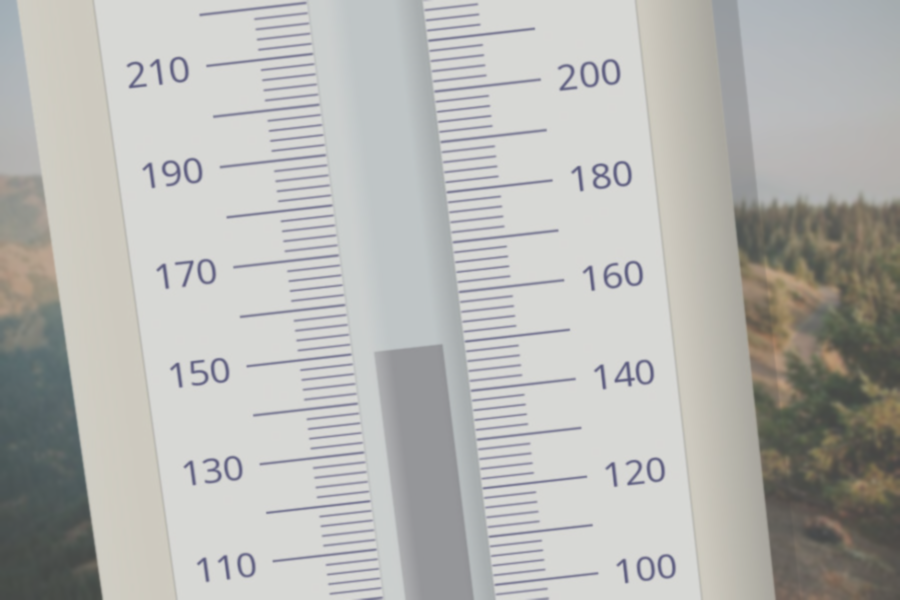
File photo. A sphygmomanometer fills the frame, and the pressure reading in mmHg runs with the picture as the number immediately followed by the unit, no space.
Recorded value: 150mmHg
